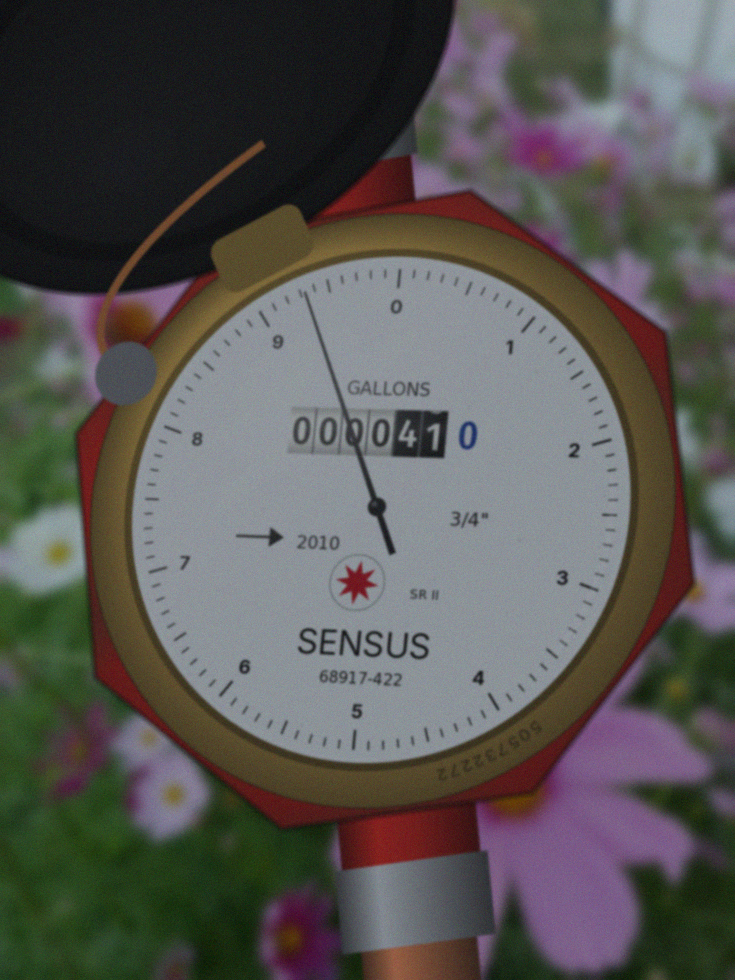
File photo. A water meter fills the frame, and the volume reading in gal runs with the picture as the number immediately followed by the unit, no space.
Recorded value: 409.3gal
